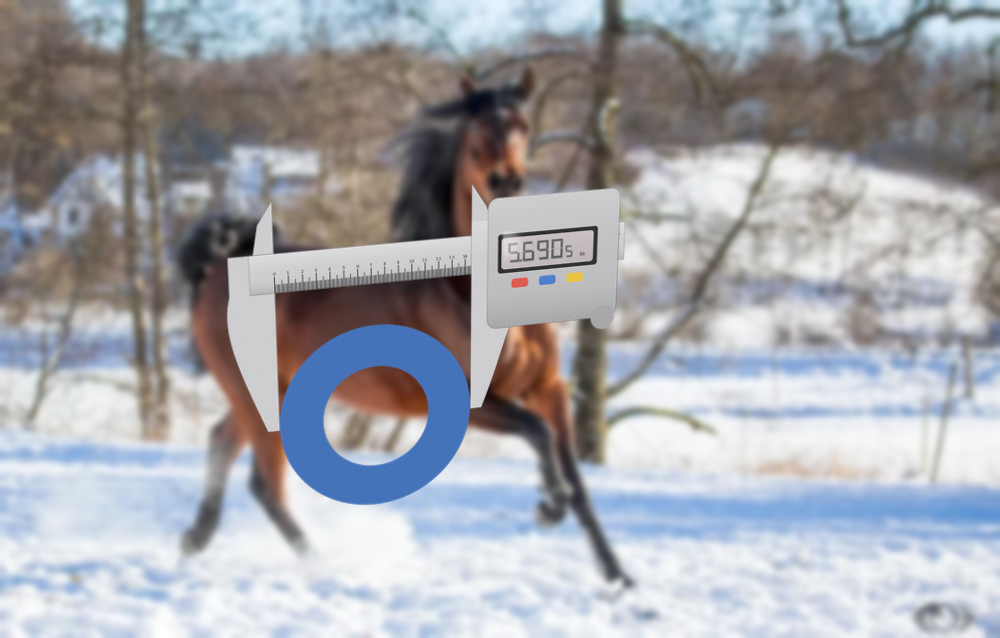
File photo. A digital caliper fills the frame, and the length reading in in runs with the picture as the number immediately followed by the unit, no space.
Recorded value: 5.6905in
